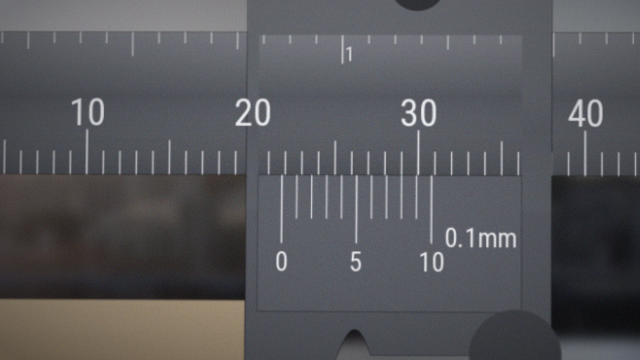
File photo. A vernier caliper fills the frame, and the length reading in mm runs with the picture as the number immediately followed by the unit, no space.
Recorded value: 21.8mm
